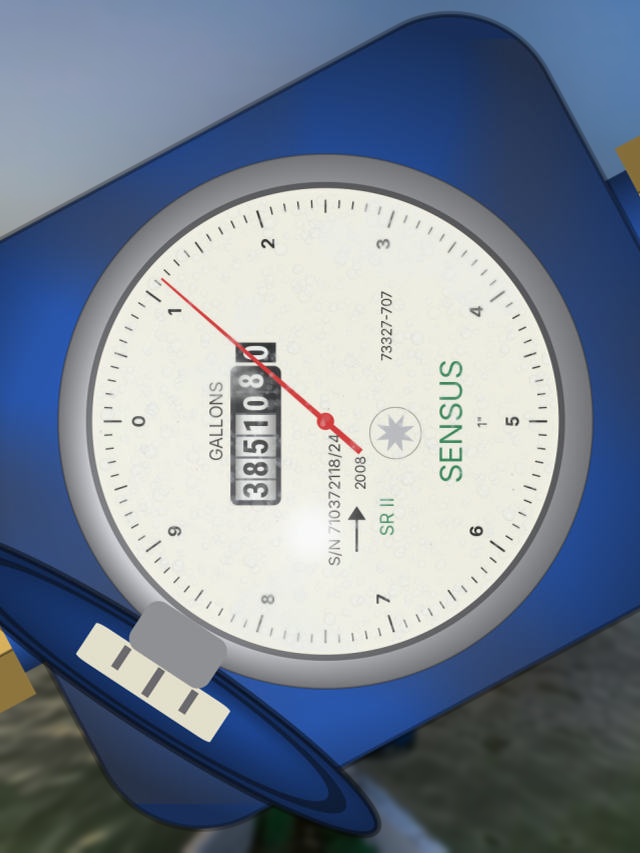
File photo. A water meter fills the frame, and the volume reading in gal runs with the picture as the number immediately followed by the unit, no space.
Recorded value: 3851081.1gal
